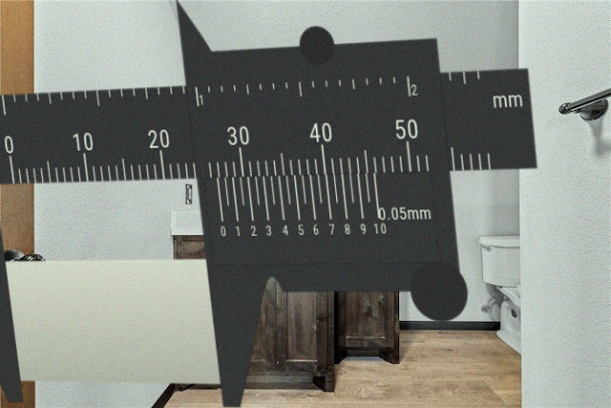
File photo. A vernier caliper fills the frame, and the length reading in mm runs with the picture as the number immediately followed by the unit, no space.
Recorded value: 26.8mm
